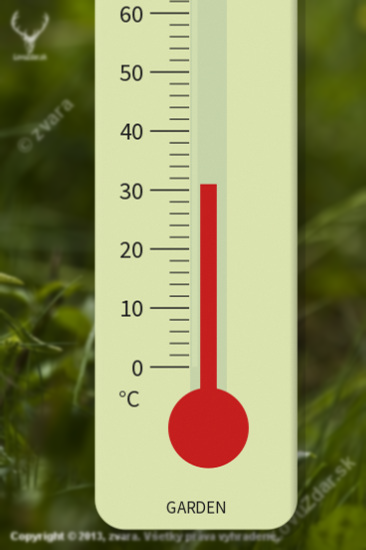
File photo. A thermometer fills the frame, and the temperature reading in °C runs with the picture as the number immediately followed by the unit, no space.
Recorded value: 31°C
